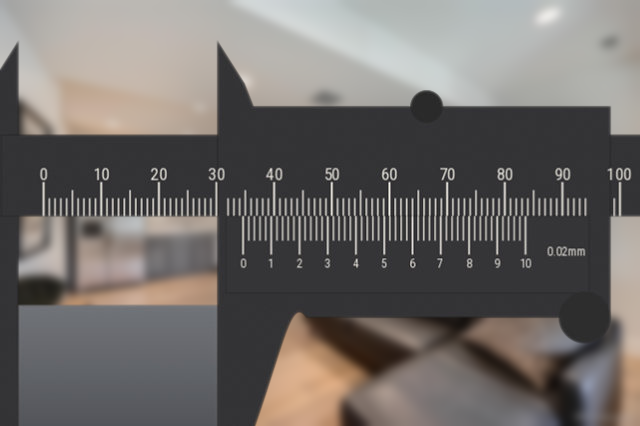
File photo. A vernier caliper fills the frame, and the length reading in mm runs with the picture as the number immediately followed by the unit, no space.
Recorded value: 34.6mm
